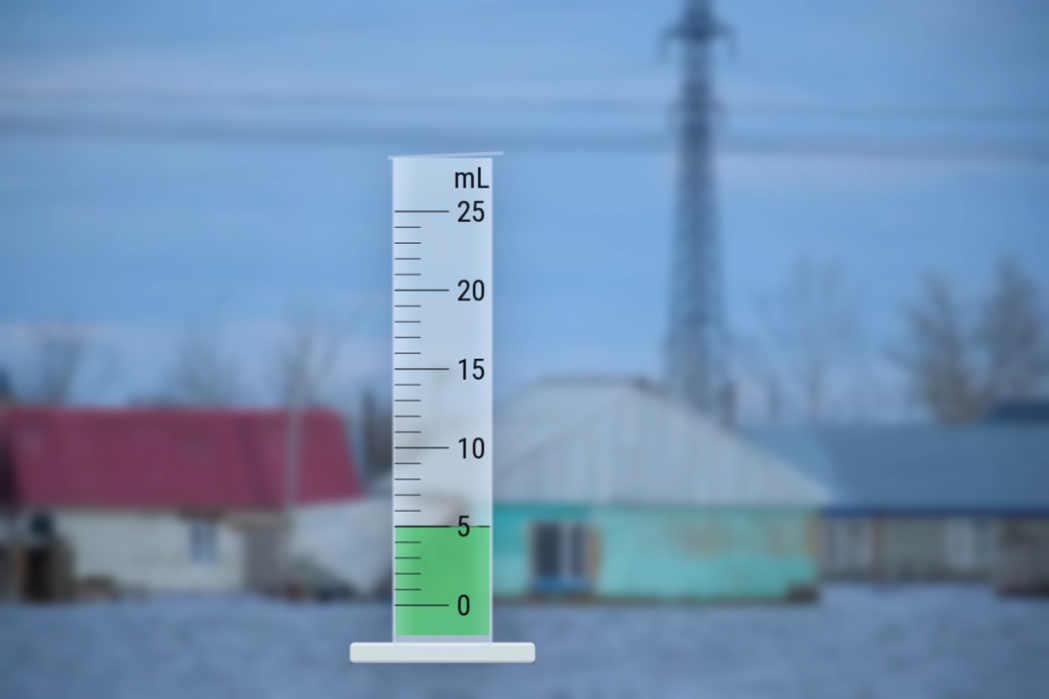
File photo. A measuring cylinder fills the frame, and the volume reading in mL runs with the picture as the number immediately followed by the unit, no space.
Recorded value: 5mL
